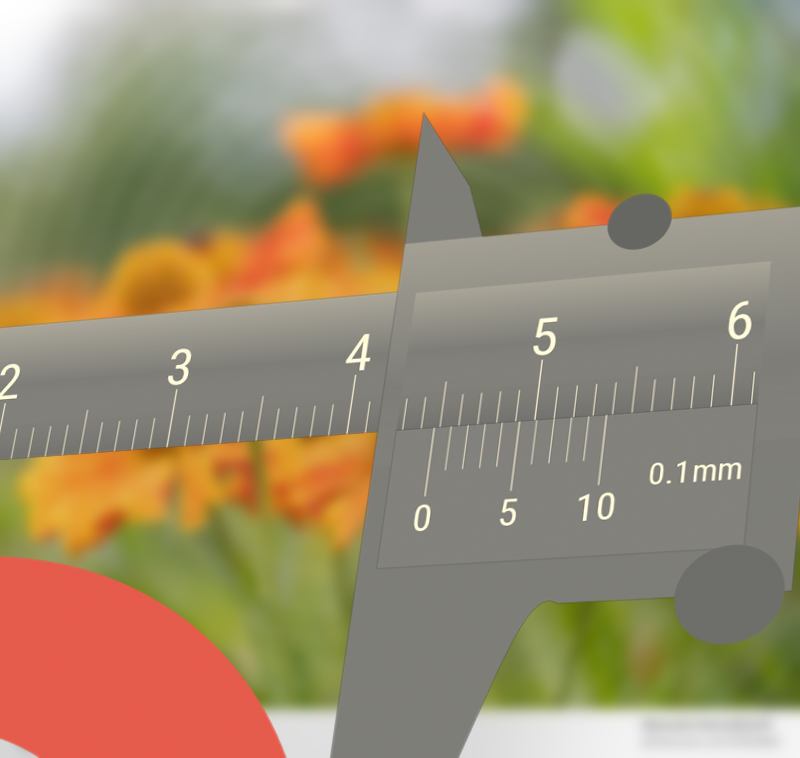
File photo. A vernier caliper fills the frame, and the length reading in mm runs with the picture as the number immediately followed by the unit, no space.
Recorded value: 44.7mm
